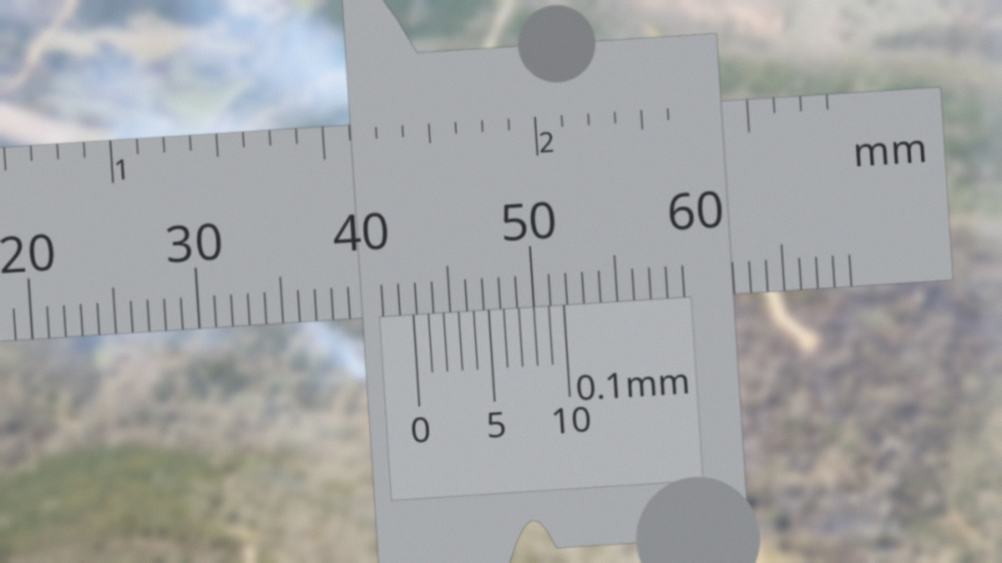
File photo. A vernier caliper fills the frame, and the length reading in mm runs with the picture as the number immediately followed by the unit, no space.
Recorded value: 42.8mm
